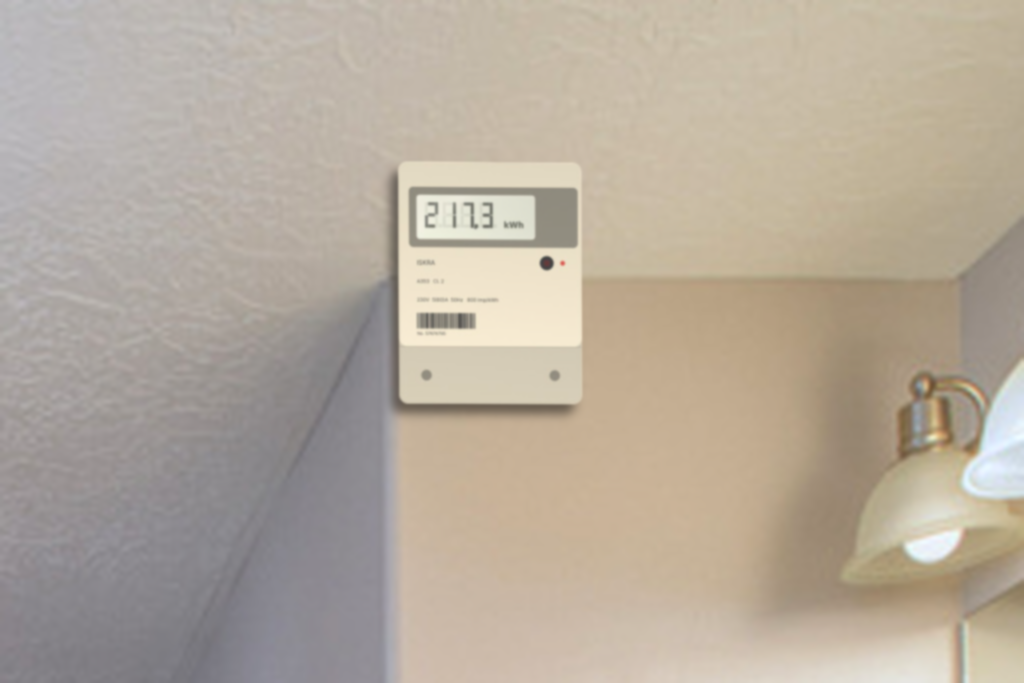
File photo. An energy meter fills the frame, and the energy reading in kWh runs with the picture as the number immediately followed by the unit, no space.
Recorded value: 217.3kWh
